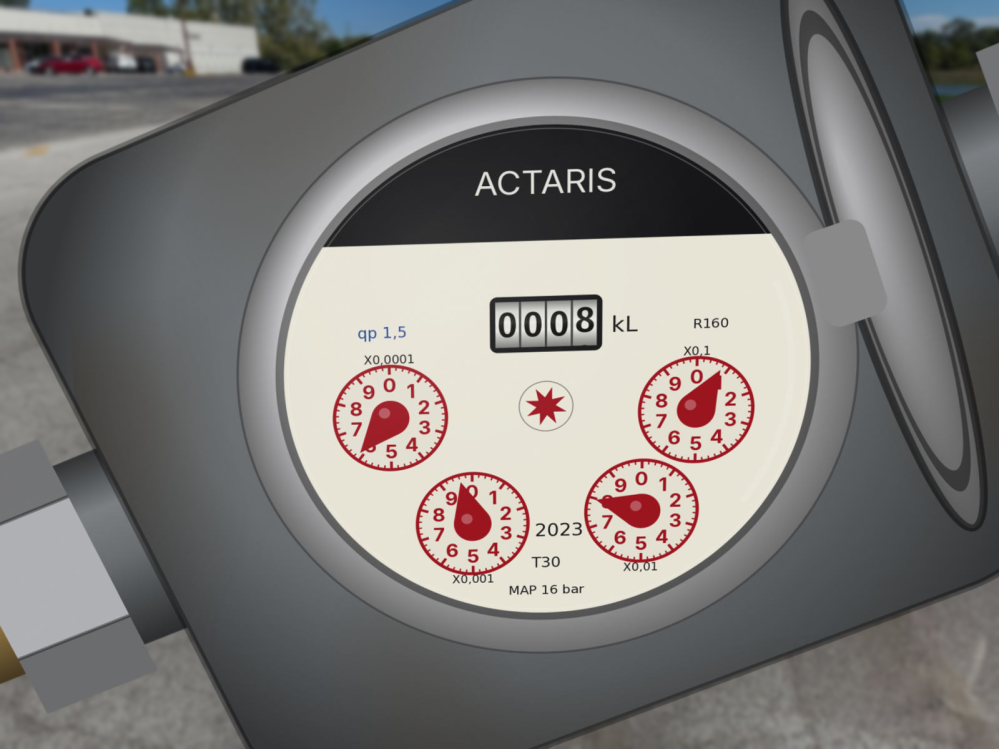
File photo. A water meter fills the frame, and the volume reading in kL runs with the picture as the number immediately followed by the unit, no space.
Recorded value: 8.0796kL
